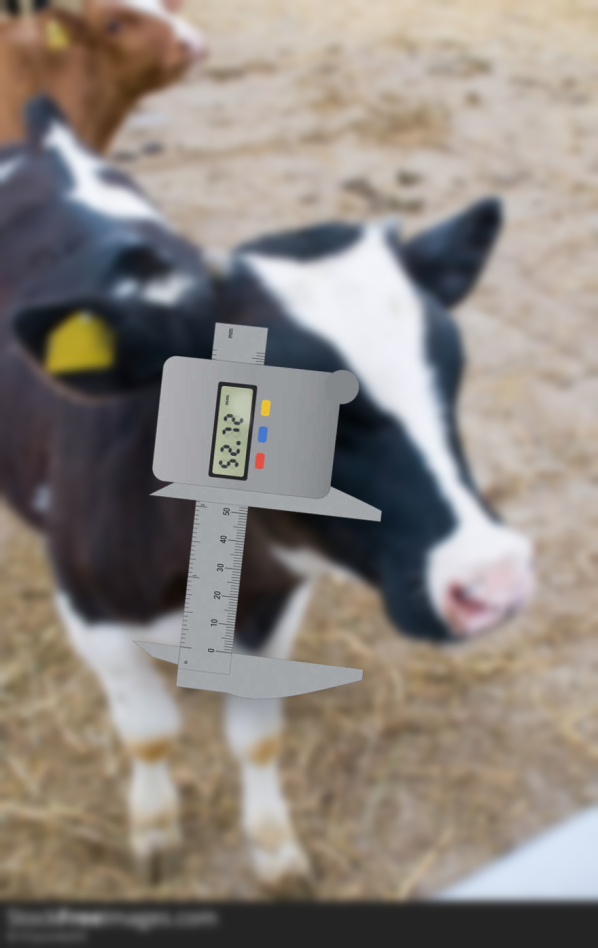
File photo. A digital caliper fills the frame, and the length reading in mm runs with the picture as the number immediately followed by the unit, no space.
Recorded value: 52.72mm
